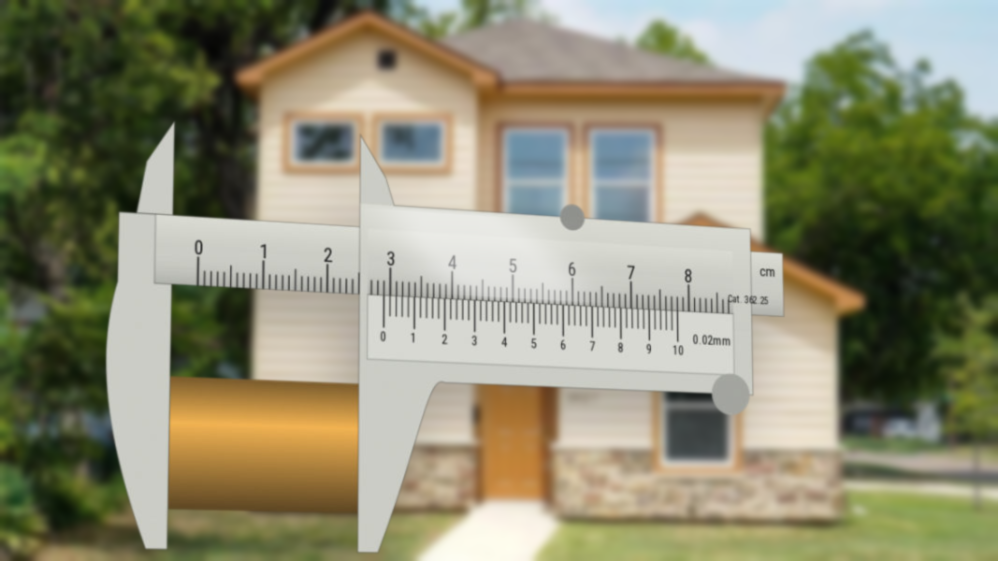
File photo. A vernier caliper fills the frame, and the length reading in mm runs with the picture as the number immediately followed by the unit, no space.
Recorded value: 29.0mm
